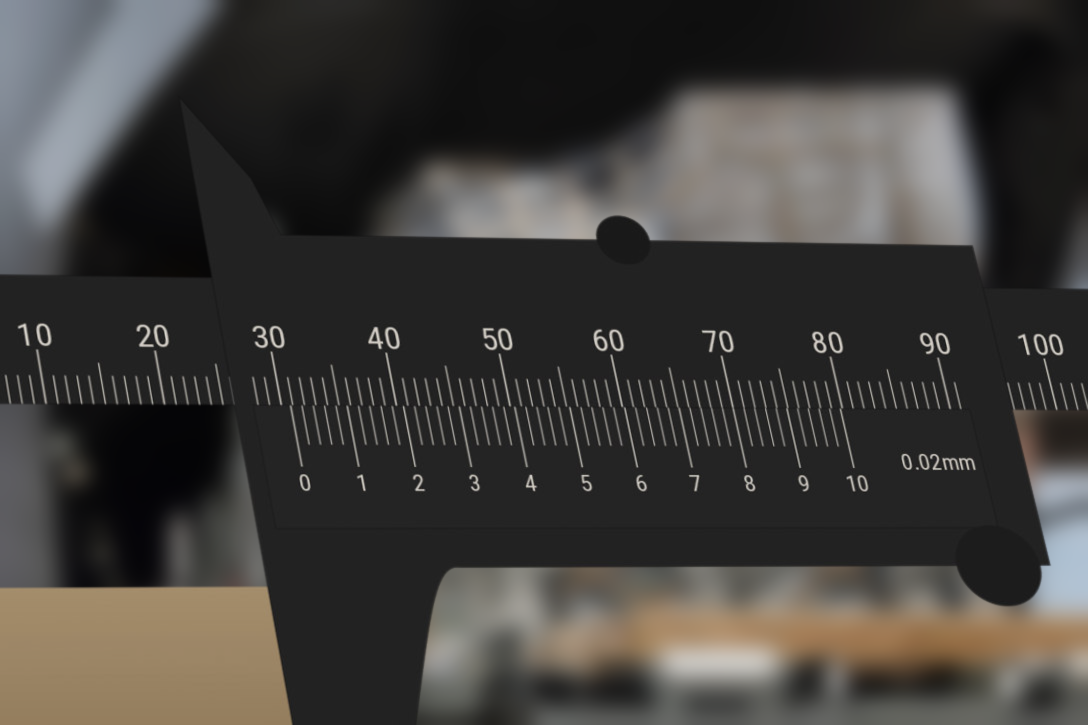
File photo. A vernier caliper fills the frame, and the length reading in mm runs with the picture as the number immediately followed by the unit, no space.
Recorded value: 30.8mm
